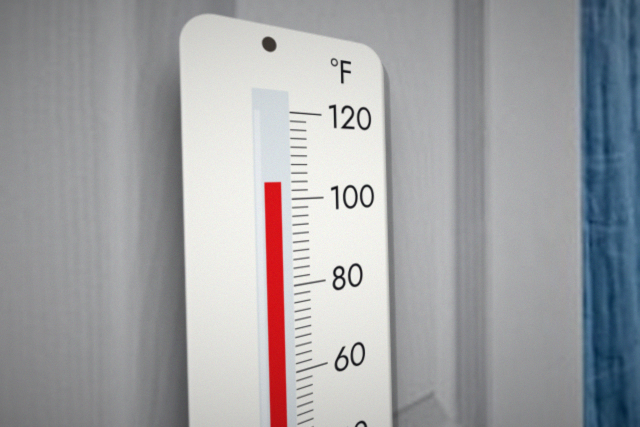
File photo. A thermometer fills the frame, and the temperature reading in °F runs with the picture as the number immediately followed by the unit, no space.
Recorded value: 104°F
